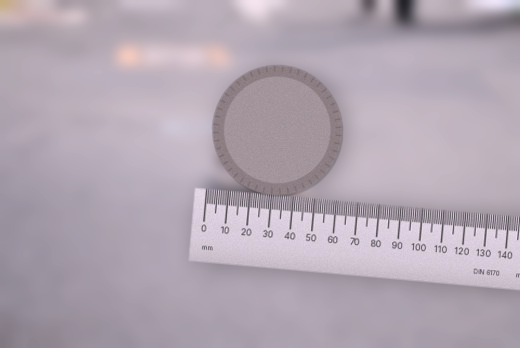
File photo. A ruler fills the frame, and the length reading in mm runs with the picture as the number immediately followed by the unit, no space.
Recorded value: 60mm
